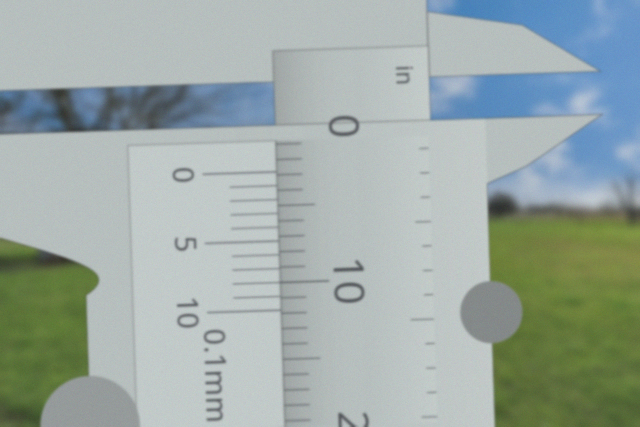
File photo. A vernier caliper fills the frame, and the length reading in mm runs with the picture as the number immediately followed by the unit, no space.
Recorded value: 2.8mm
